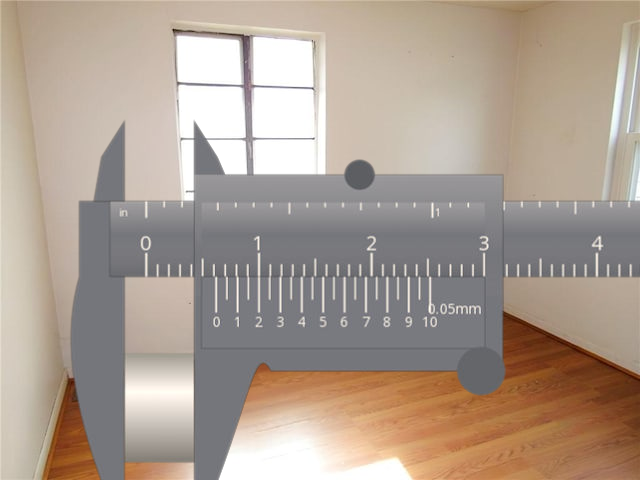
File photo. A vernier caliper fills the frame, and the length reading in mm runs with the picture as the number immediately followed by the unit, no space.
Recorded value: 6.2mm
